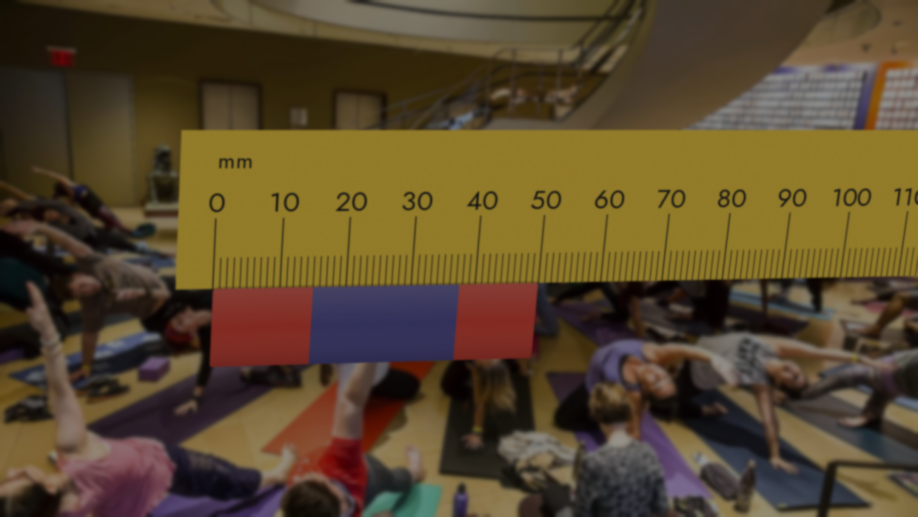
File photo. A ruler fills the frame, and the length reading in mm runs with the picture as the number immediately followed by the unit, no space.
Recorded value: 50mm
